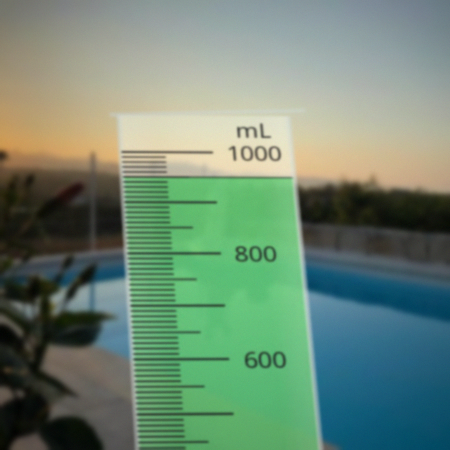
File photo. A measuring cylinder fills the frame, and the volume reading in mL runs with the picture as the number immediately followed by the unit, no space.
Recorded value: 950mL
